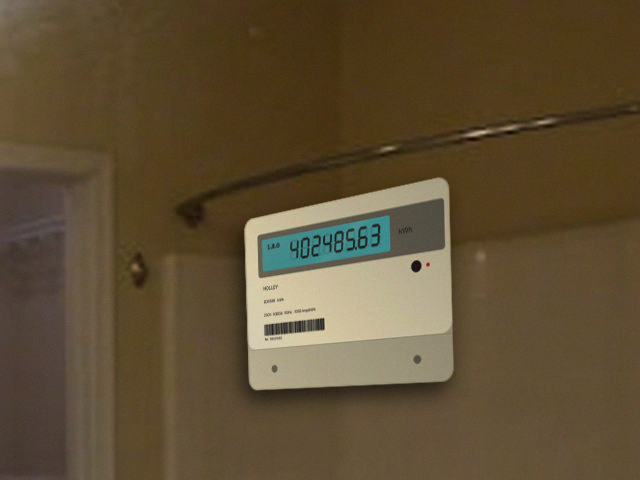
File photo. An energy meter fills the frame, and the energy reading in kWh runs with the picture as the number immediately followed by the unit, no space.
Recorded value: 402485.63kWh
